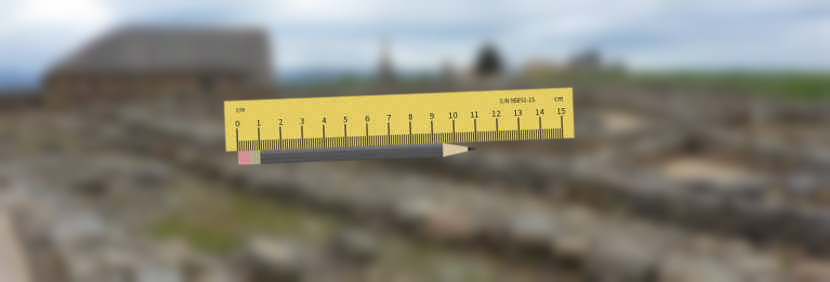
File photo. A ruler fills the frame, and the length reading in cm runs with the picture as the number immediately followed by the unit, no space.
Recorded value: 11cm
